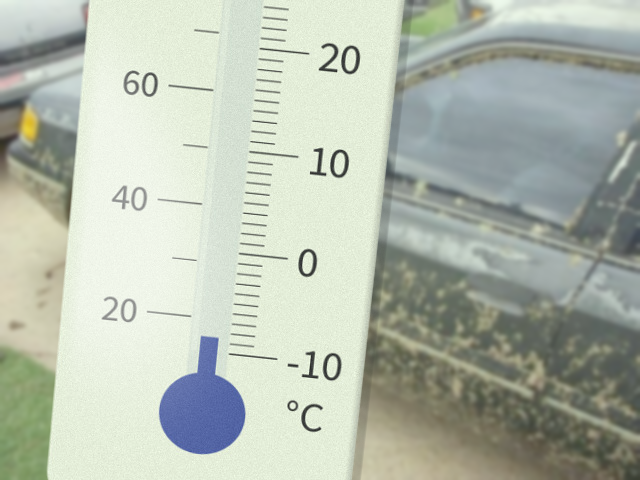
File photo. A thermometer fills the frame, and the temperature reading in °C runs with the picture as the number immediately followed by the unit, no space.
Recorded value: -8.5°C
